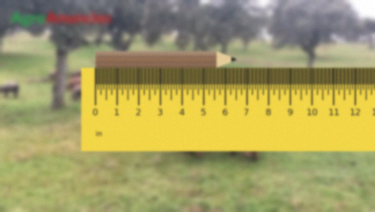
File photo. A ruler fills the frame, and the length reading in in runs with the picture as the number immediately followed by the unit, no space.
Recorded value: 6.5in
